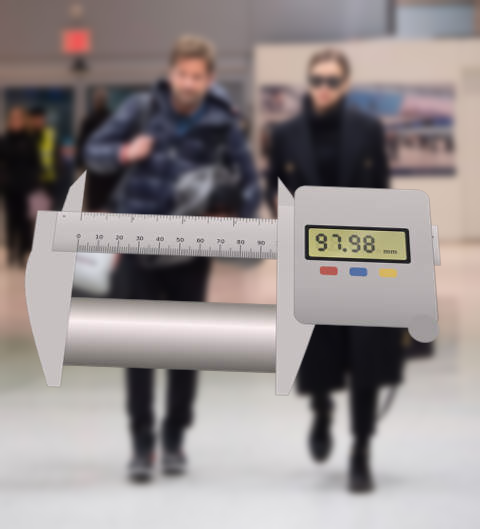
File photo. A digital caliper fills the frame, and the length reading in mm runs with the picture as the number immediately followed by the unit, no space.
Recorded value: 97.98mm
